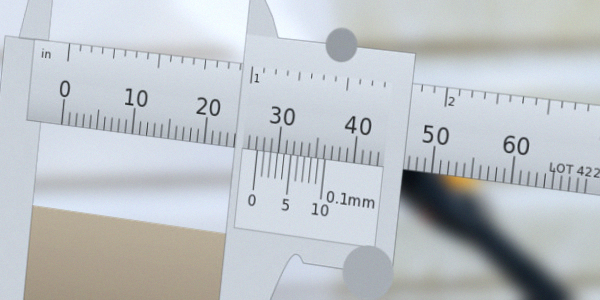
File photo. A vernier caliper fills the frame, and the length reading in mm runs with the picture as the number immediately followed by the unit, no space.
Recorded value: 27.2mm
